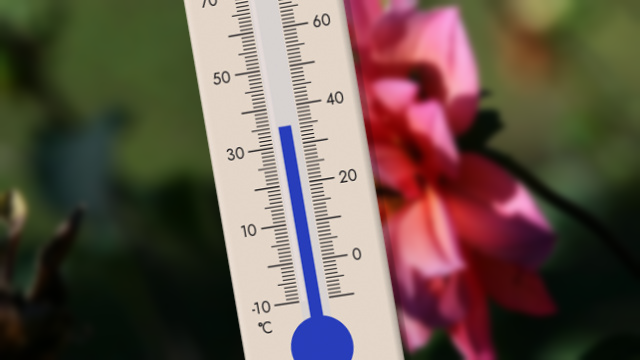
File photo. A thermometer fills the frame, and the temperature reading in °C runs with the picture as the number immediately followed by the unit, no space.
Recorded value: 35°C
